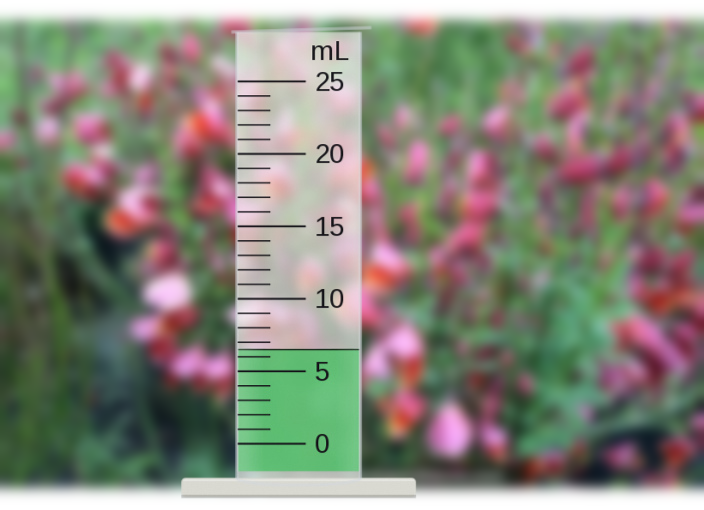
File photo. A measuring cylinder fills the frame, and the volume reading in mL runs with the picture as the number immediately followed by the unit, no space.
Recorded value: 6.5mL
